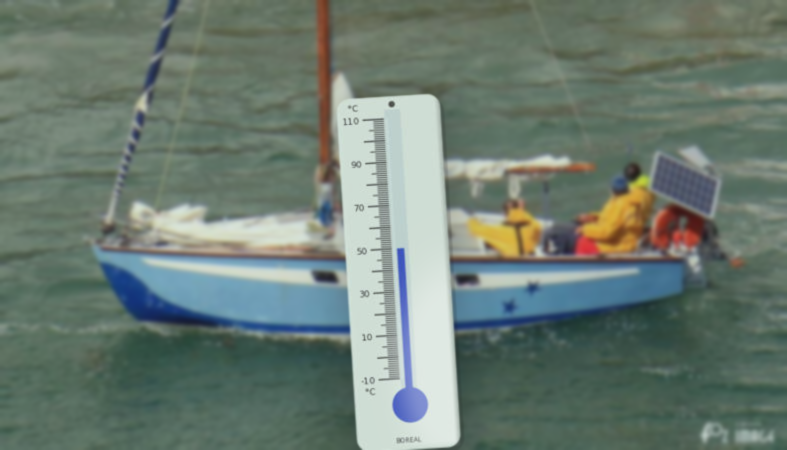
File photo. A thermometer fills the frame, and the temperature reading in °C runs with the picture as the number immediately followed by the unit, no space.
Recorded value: 50°C
